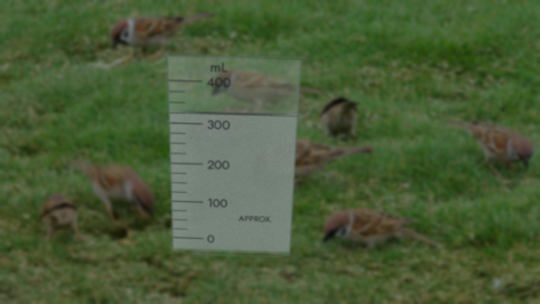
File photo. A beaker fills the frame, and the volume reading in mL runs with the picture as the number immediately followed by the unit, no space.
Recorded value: 325mL
